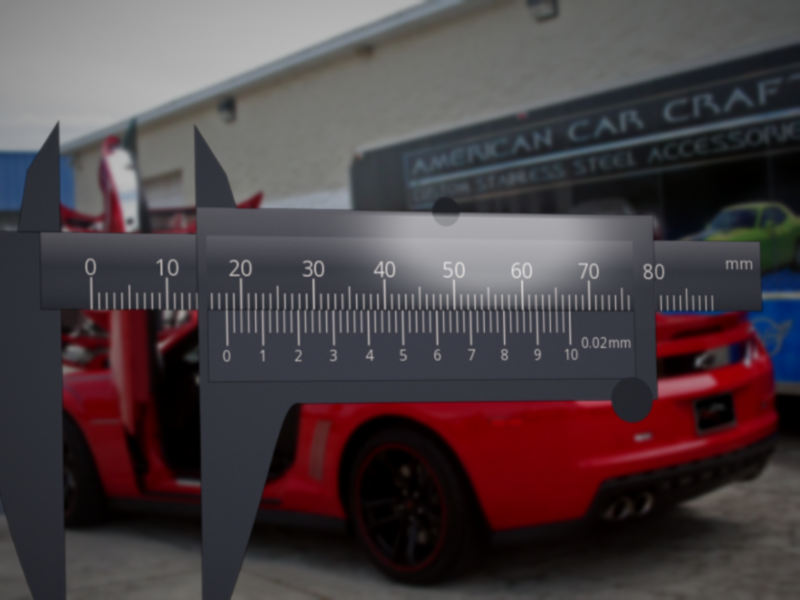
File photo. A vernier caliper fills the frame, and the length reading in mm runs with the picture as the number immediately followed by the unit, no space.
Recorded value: 18.0mm
